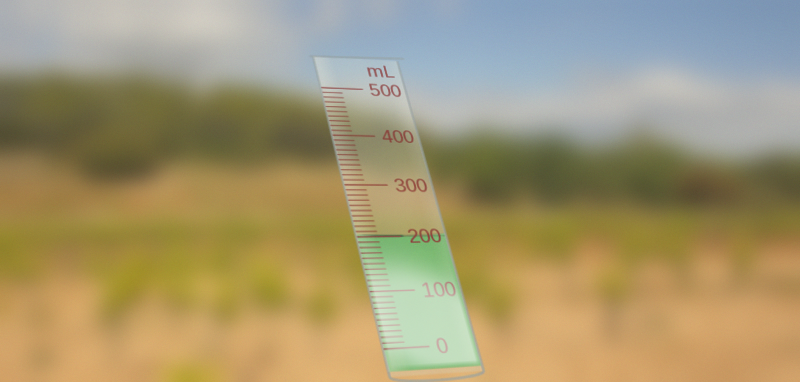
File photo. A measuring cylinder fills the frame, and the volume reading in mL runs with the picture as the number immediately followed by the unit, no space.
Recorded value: 200mL
